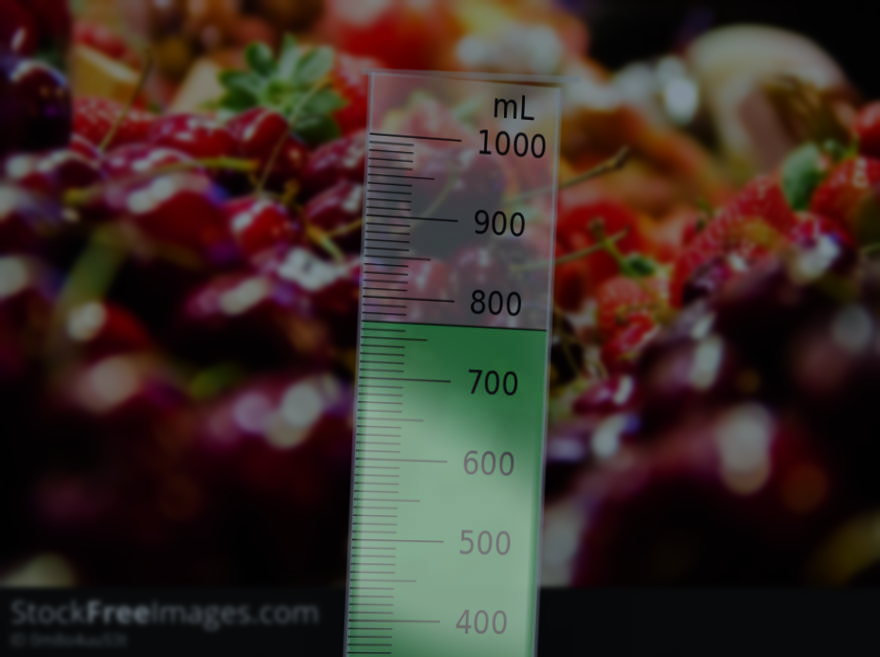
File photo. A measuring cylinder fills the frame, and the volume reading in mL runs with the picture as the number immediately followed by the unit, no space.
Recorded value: 770mL
